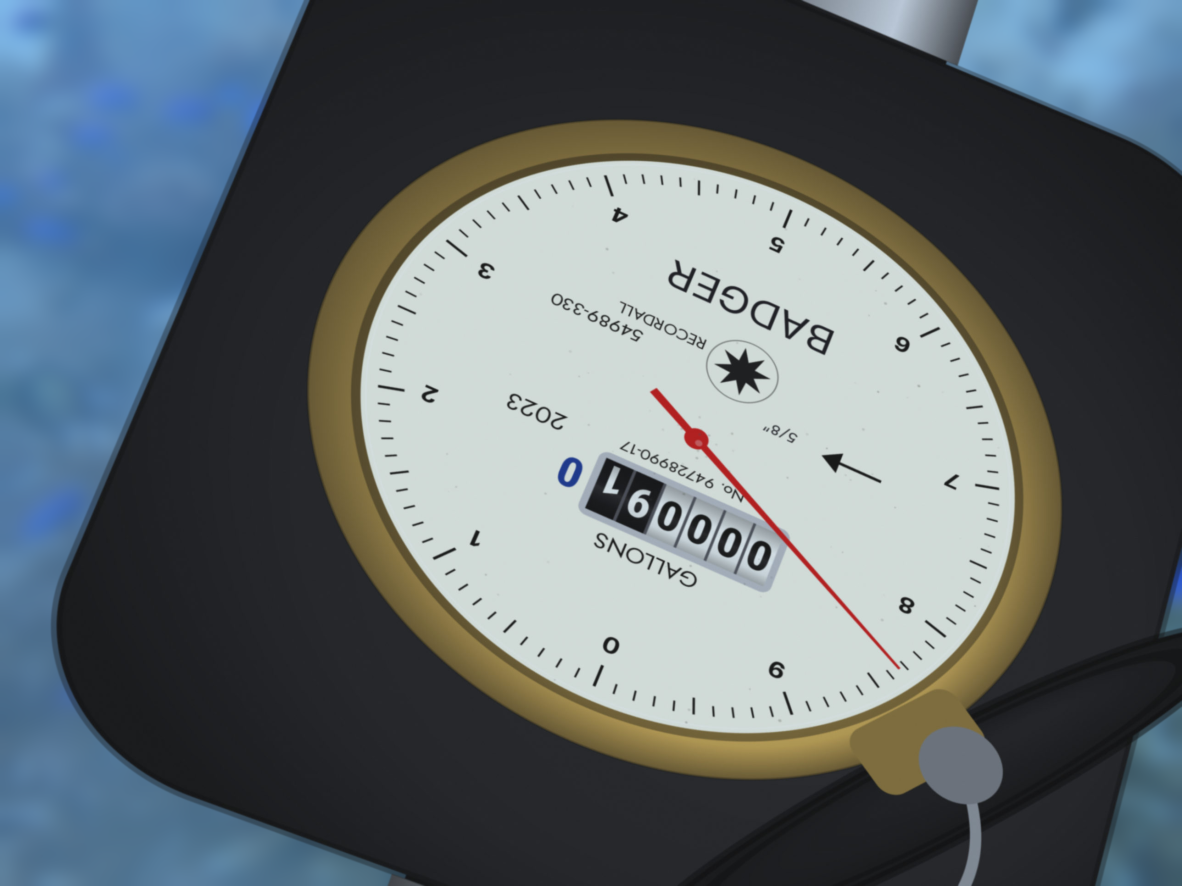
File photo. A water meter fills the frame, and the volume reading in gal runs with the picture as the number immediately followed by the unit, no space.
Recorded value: 908.3gal
